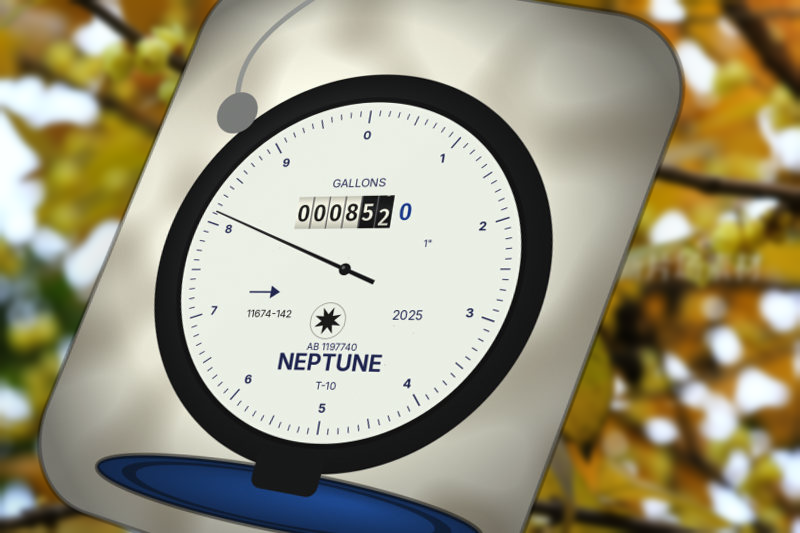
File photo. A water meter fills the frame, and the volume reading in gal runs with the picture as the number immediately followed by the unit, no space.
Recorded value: 8518.1gal
